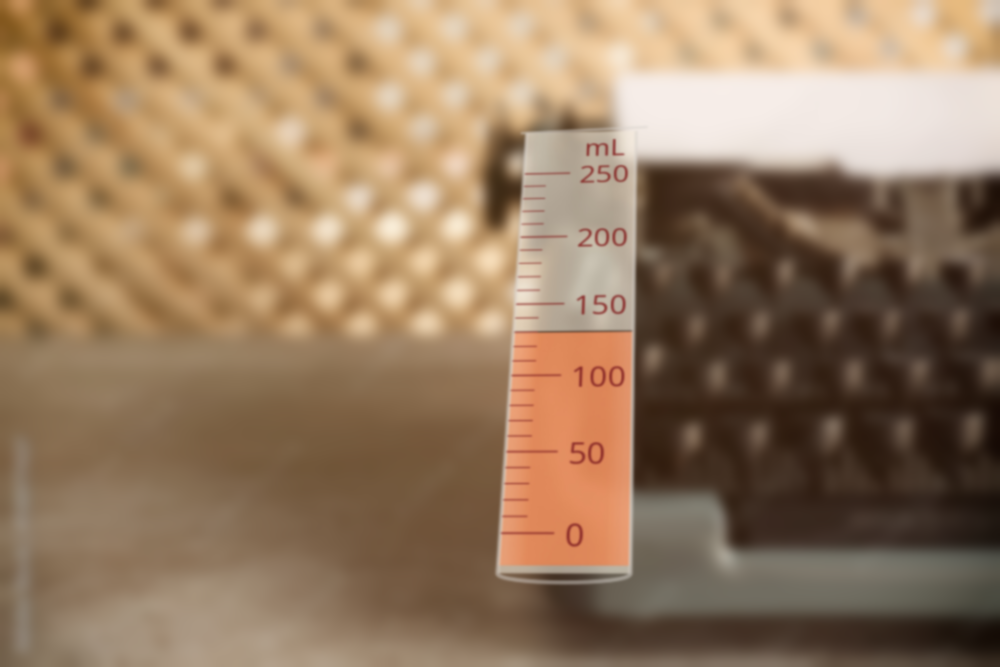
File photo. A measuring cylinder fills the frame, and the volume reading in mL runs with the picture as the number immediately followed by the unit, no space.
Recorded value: 130mL
